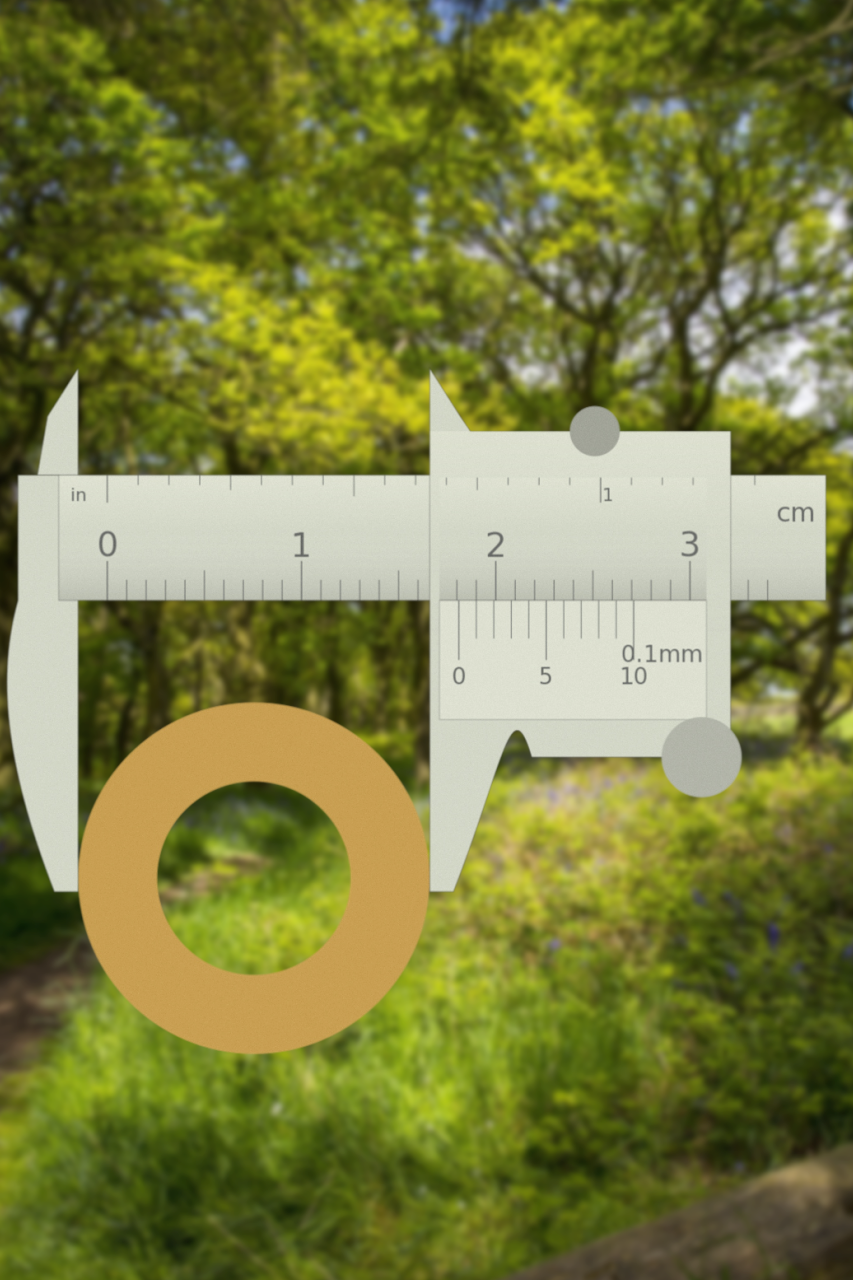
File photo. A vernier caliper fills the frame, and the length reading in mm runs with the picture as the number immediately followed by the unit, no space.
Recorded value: 18.1mm
